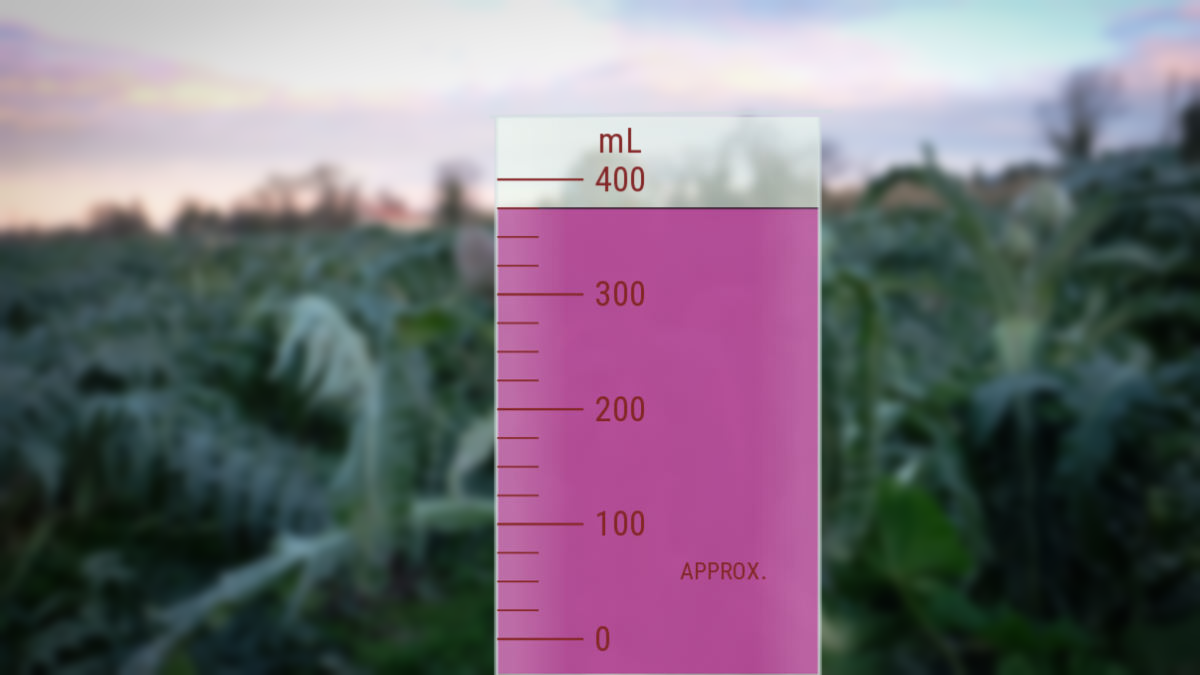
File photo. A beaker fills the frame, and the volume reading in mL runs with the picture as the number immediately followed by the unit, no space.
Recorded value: 375mL
